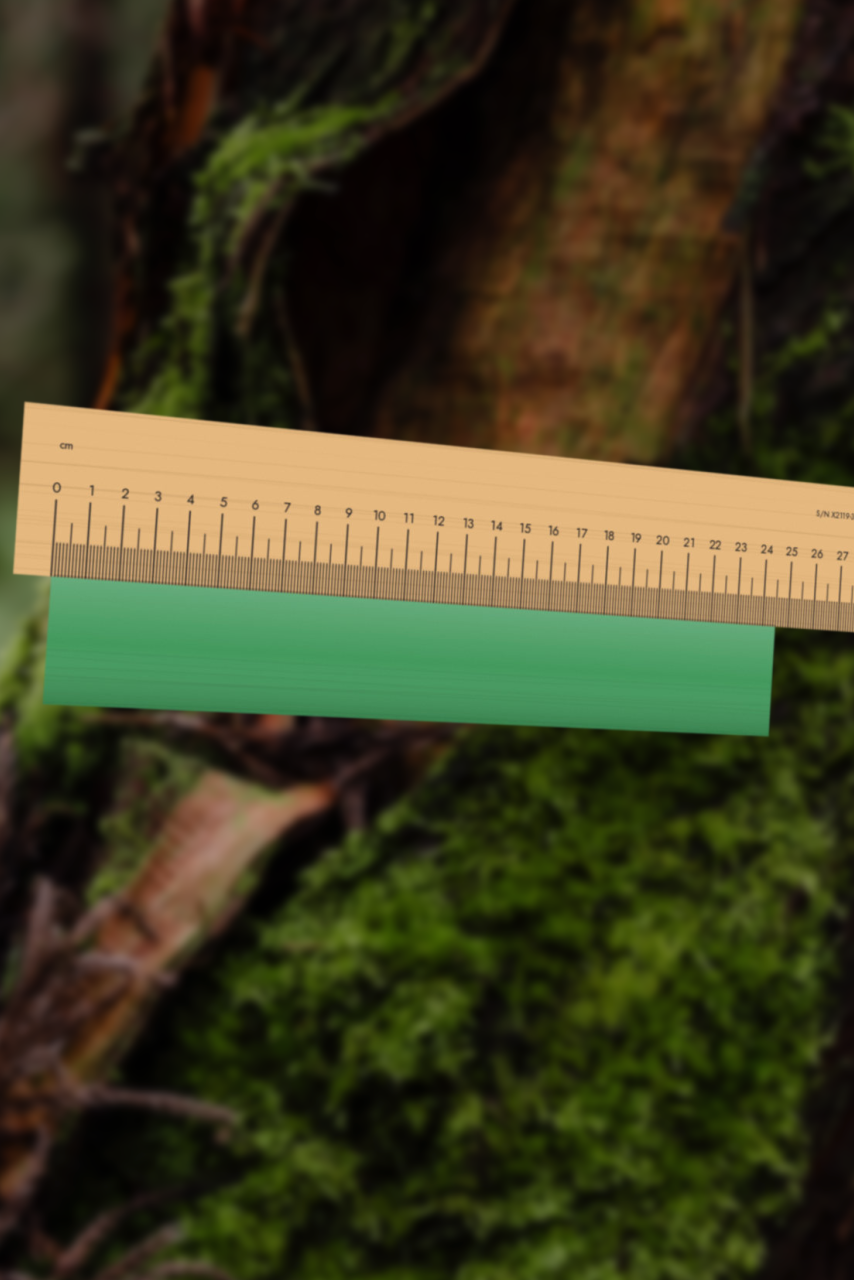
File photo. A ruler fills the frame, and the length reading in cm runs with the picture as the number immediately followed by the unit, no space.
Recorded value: 24.5cm
